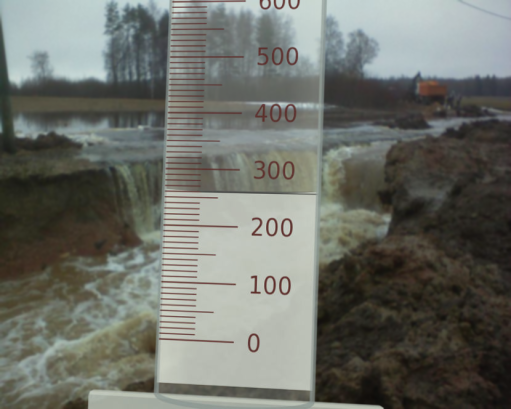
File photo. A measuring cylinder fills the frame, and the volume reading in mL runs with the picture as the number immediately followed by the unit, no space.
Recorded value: 260mL
